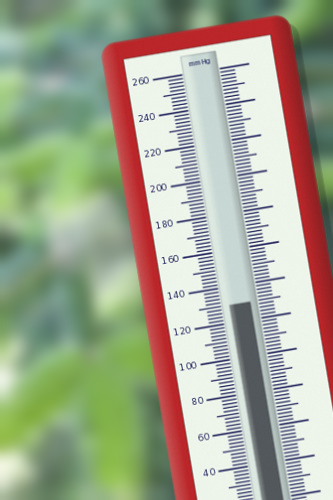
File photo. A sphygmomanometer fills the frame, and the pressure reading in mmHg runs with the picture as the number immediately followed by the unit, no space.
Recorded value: 130mmHg
